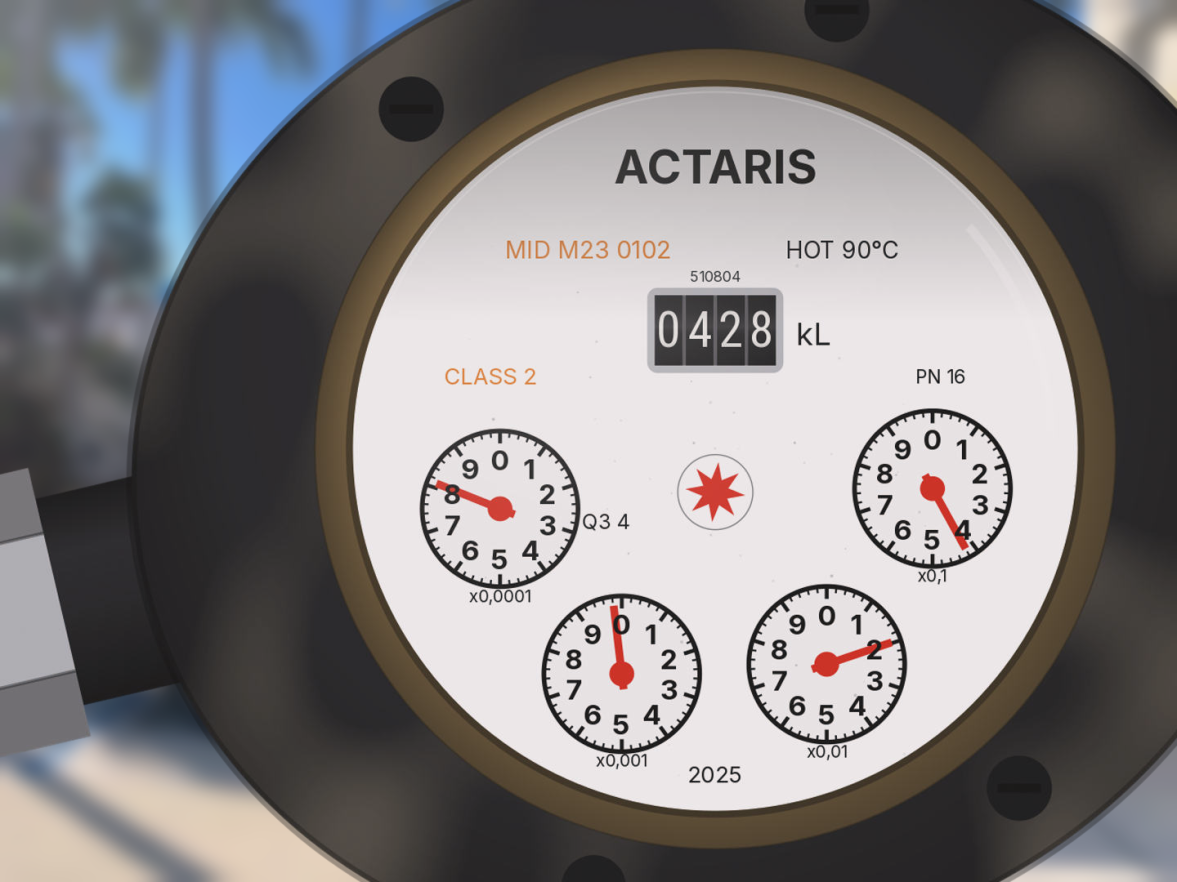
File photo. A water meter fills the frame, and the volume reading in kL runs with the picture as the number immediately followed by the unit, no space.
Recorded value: 428.4198kL
